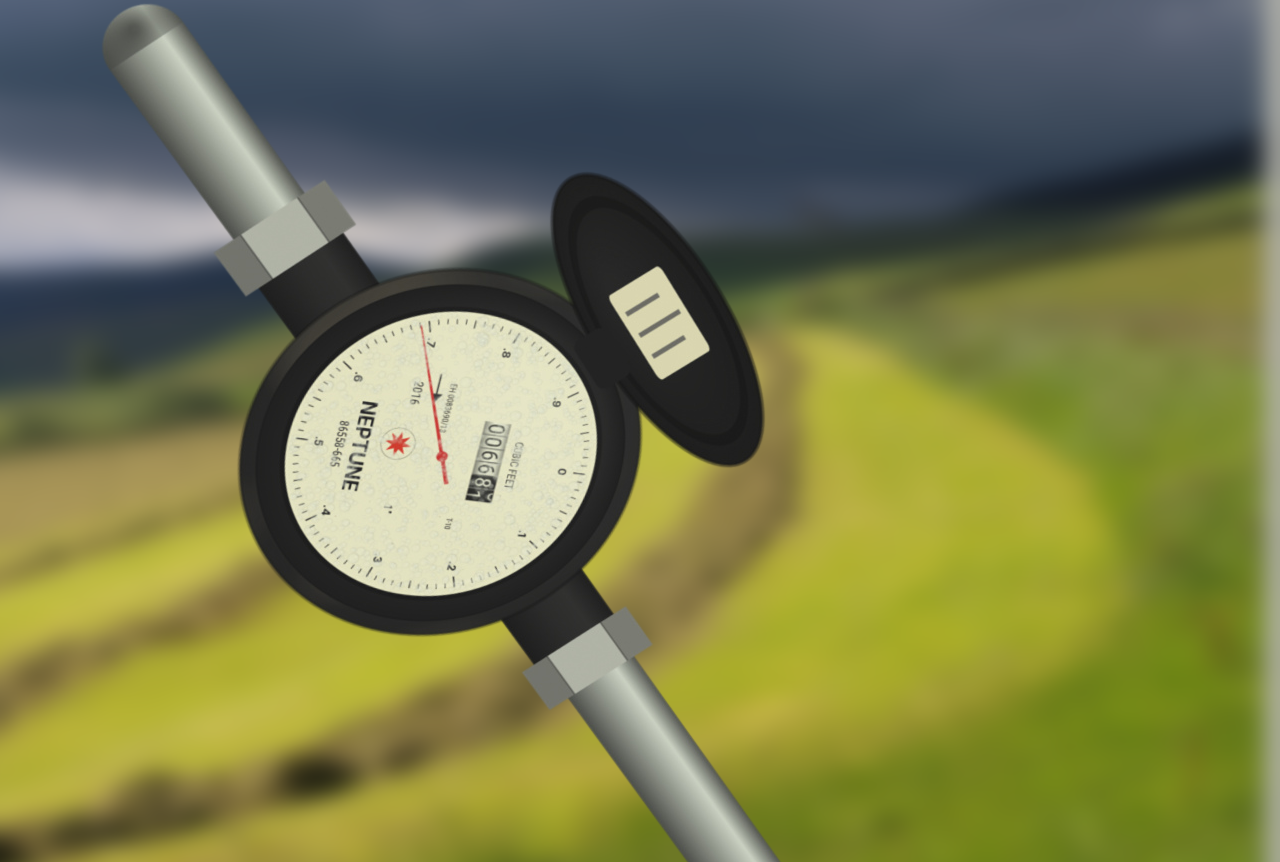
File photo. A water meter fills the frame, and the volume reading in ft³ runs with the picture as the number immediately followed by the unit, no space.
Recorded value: 6680.69ft³
